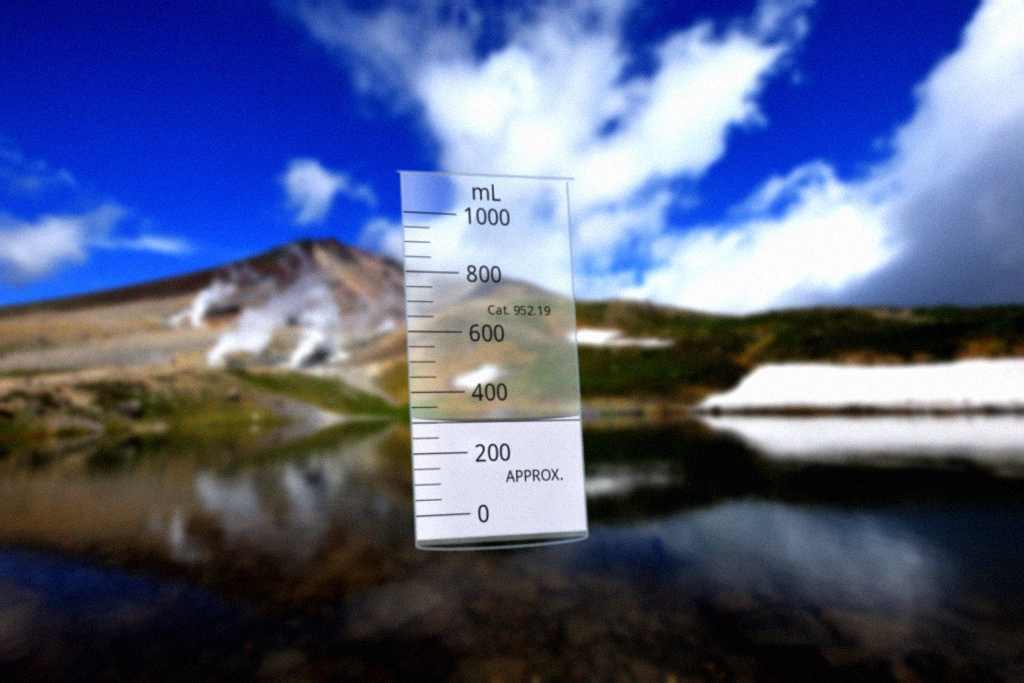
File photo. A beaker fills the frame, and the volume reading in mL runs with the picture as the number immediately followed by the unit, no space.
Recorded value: 300mL
